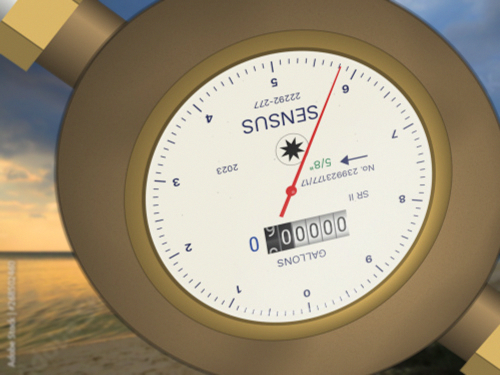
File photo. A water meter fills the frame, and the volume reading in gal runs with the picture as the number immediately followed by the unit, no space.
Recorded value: 55.8gal
